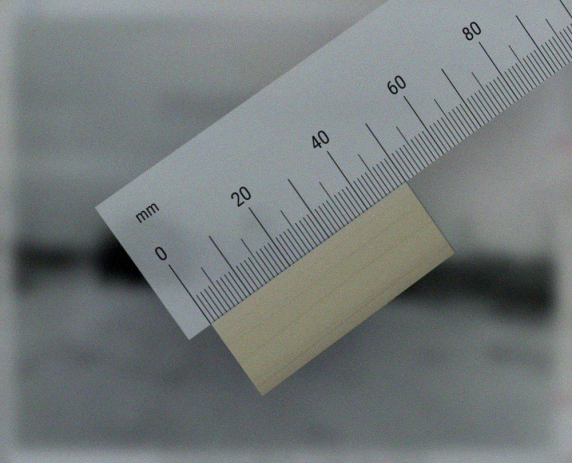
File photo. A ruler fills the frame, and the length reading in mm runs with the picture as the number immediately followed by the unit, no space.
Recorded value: 50mm
